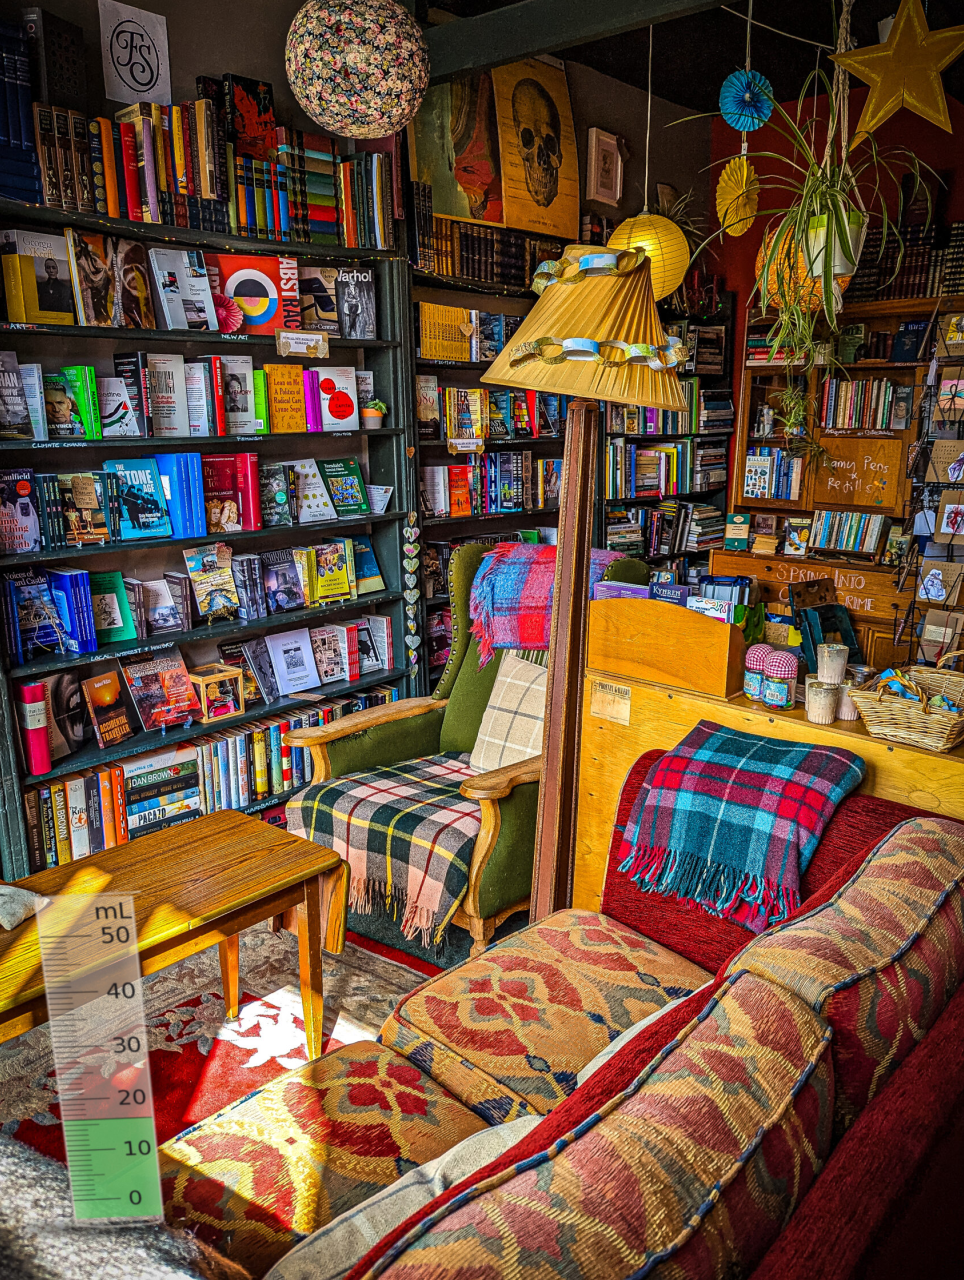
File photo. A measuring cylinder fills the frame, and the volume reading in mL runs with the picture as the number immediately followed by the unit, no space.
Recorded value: 16mL
